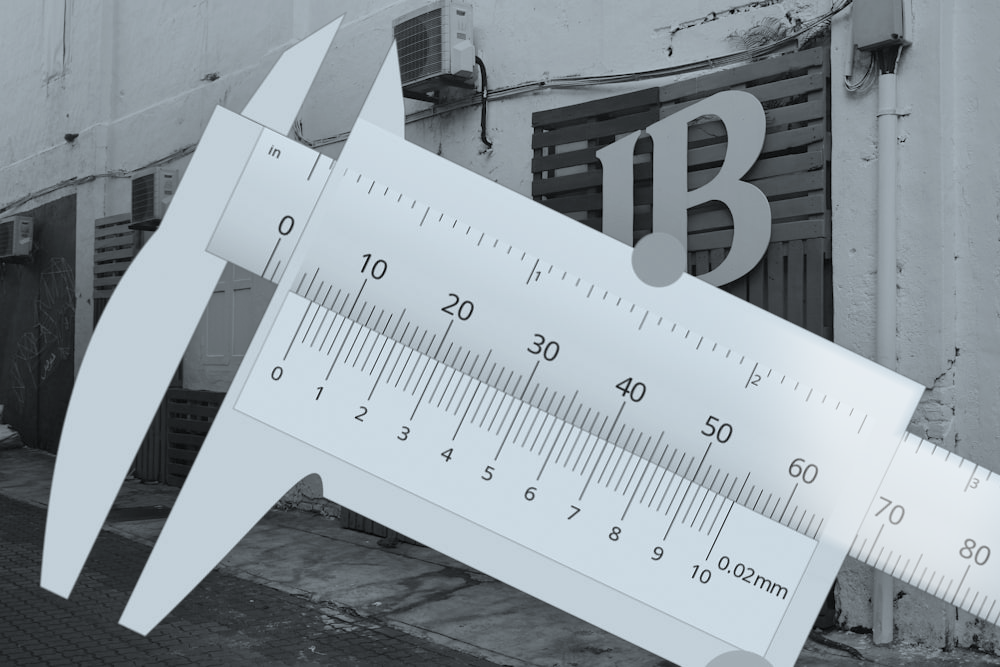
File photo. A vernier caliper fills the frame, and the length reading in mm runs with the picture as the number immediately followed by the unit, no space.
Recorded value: 5.8mm
